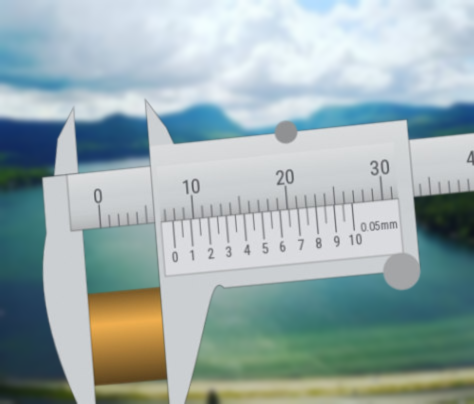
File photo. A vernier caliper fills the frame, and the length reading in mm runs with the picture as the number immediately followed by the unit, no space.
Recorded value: 7.8mm
